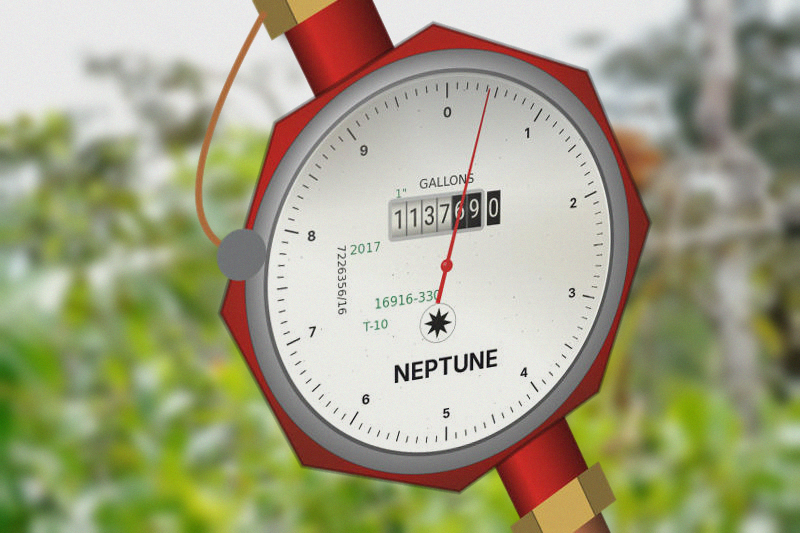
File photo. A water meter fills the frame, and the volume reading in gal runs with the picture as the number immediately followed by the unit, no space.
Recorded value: 1137690.4gal
